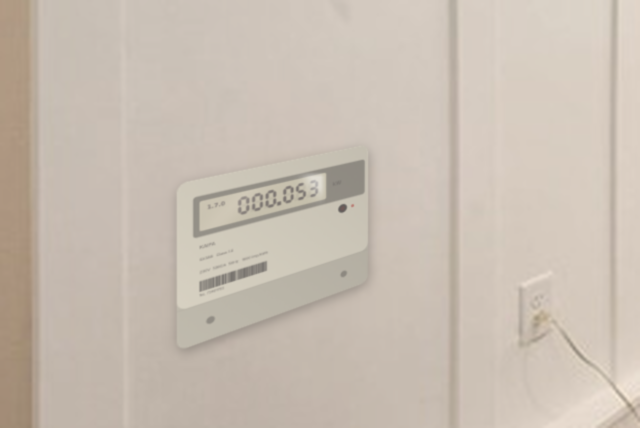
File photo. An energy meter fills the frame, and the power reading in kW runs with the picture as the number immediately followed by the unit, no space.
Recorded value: 0.053kW
